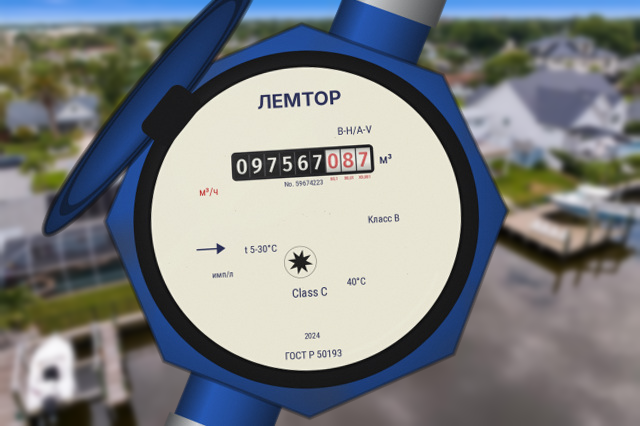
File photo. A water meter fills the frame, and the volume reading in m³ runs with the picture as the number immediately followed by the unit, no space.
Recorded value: 97567.087m³
